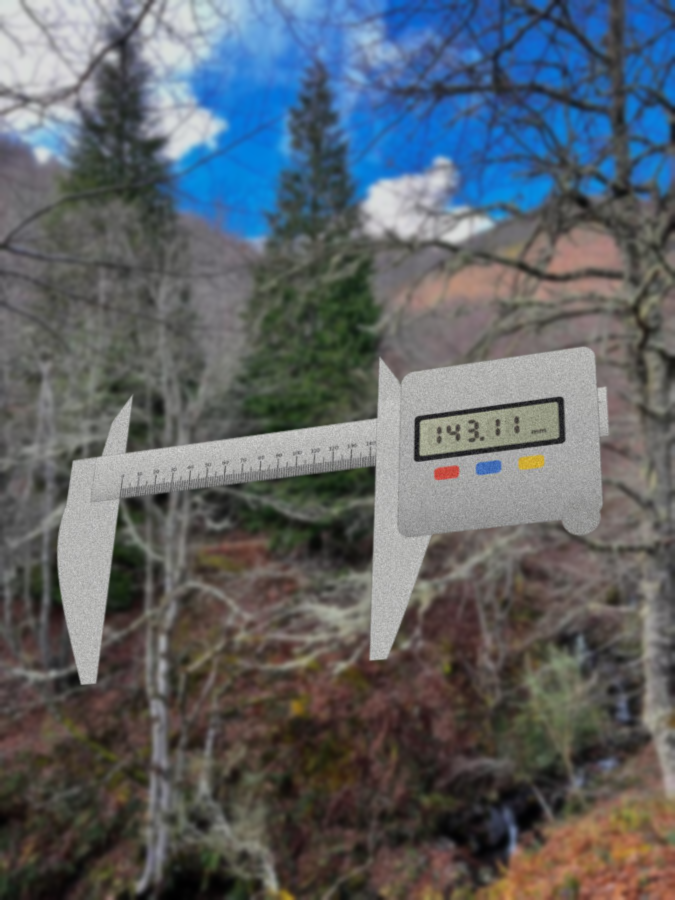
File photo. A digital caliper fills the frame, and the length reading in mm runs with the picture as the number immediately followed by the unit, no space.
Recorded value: 143.11mm
